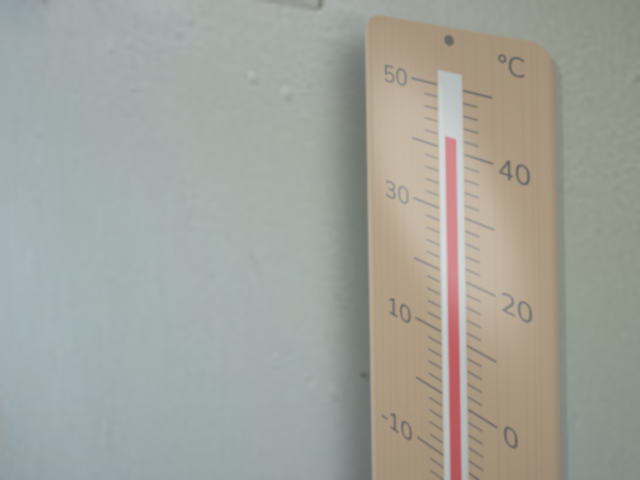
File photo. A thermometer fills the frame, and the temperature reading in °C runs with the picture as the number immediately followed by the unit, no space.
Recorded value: 42°C
